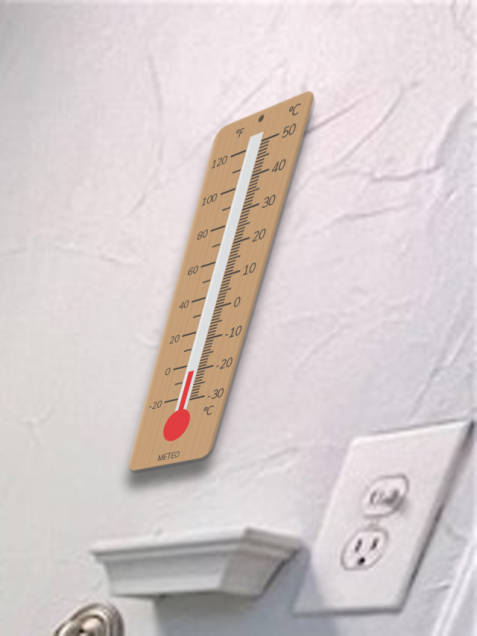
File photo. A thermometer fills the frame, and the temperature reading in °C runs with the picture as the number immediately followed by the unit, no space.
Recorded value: -20°C
